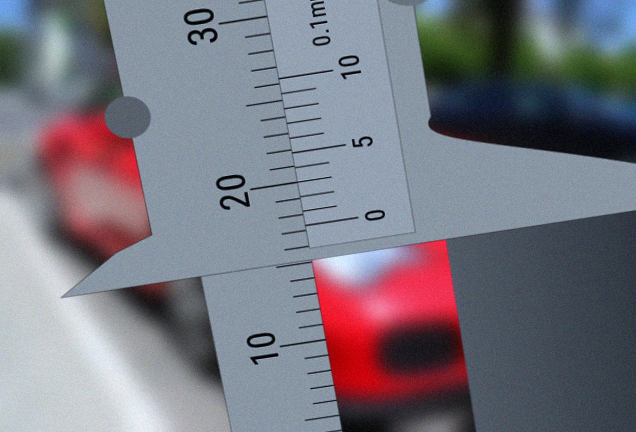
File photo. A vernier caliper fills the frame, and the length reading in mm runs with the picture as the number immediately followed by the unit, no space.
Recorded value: 17.3mm
